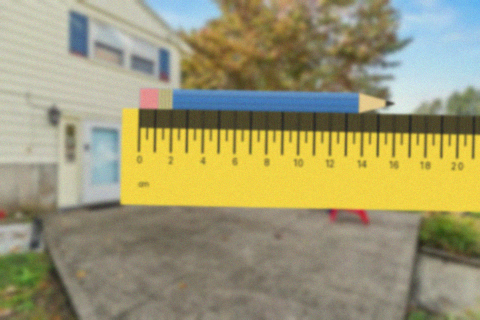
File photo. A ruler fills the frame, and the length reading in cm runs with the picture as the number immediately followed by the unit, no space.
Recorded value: 16cm
